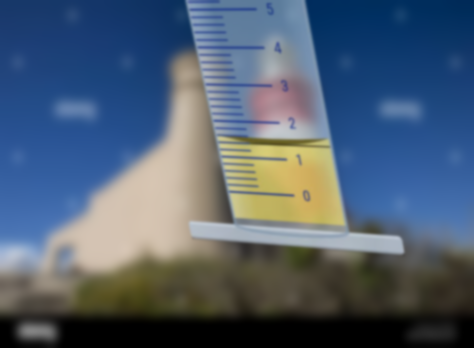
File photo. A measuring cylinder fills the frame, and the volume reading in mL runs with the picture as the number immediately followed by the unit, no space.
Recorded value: 1.4mL
